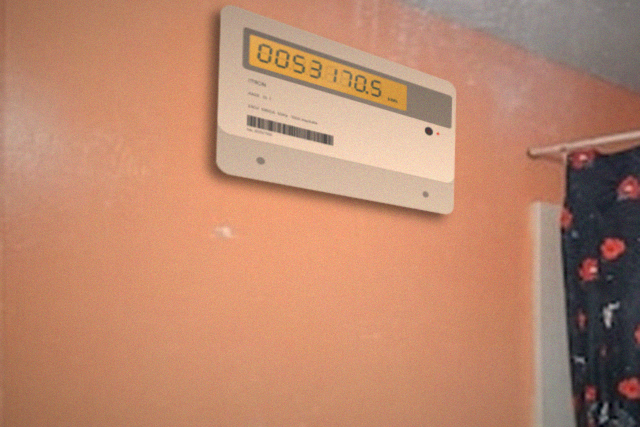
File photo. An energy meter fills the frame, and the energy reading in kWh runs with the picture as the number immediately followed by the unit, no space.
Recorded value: 53170.5kWh
